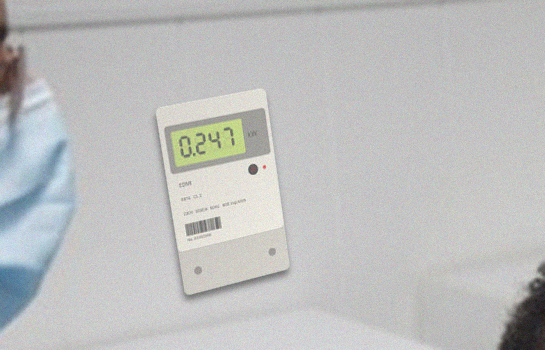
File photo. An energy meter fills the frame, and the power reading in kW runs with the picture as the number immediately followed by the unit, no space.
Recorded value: 0.247kW
